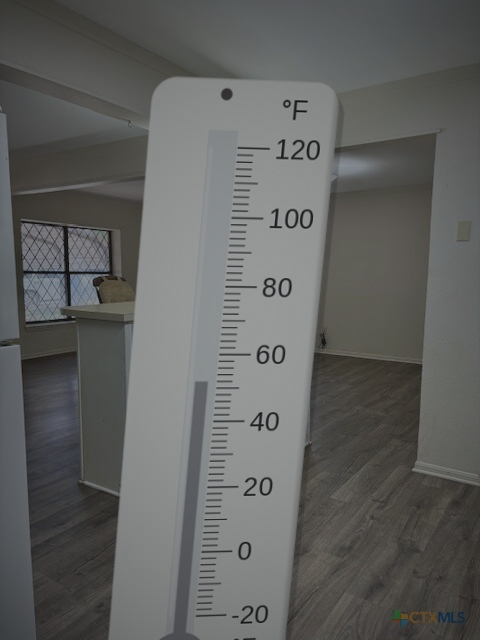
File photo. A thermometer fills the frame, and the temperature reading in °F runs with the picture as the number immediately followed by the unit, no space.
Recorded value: 52°F
